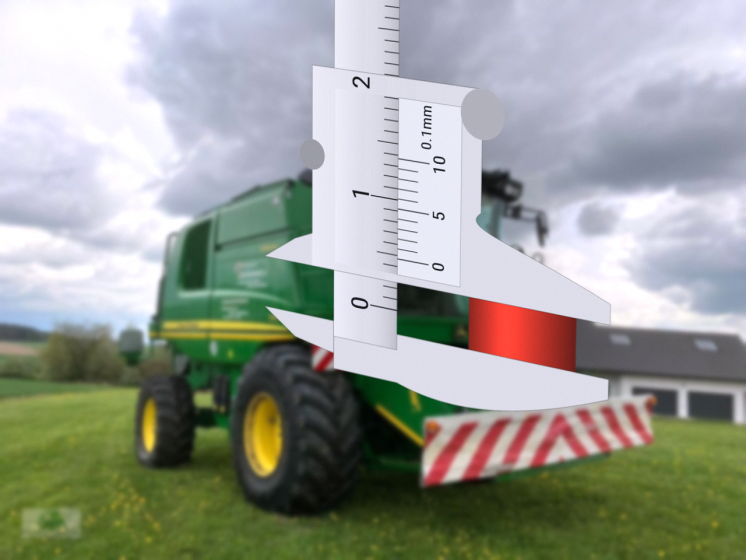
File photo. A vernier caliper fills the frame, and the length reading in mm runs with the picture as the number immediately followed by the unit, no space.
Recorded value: 4.7mm
